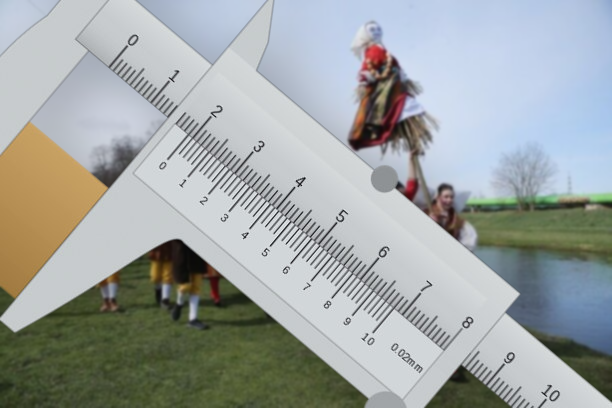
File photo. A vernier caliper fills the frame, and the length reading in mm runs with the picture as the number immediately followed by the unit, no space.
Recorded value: 19.0mm
